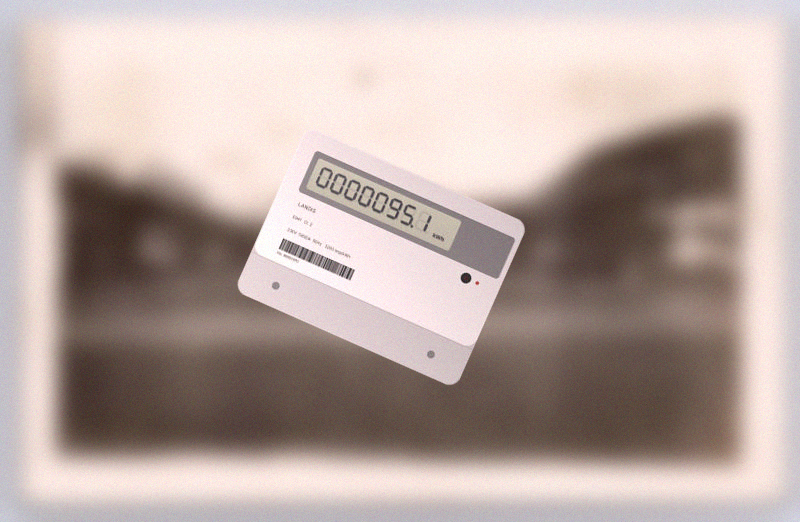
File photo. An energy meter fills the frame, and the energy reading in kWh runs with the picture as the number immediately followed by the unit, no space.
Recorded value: 95.1kWh
